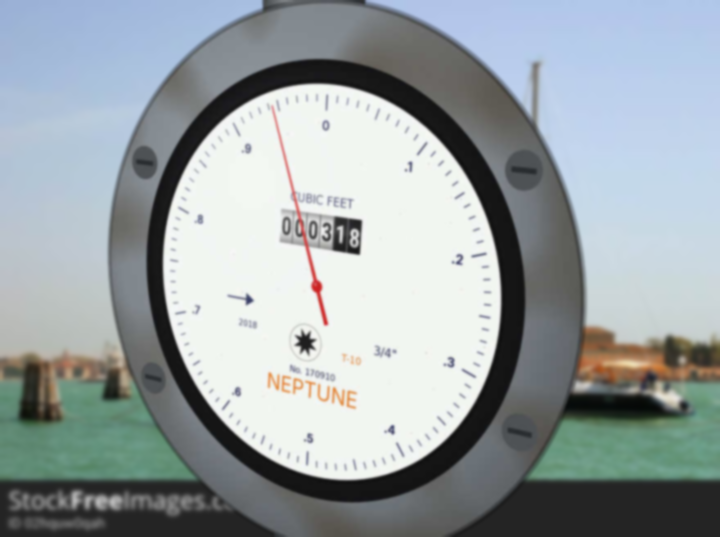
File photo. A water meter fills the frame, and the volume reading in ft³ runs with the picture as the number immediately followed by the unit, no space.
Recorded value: 317.94ft³
